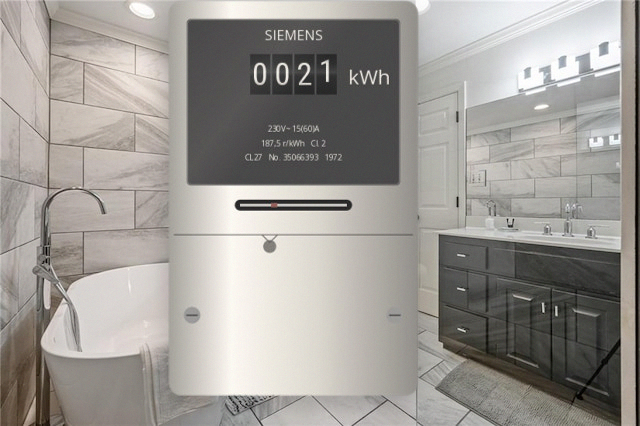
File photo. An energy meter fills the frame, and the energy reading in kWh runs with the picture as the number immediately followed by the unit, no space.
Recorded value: 21kWh
